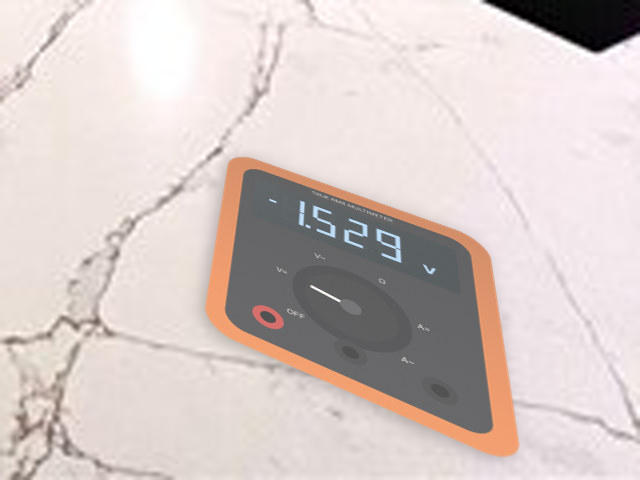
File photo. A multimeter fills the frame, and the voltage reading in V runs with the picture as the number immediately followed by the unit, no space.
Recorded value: -1.529V
